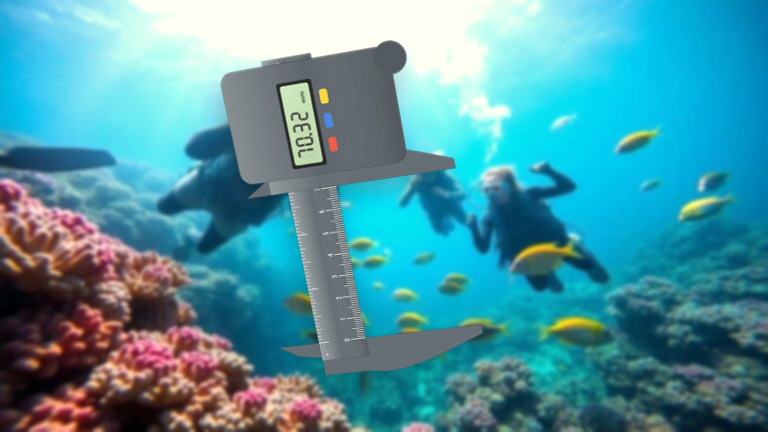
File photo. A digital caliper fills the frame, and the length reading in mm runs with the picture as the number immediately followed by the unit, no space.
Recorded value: 70.32mm
